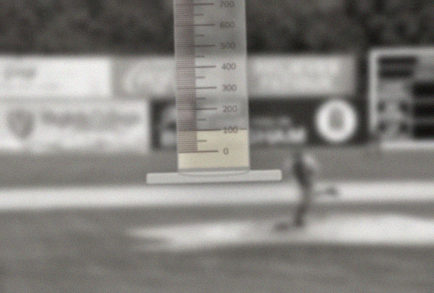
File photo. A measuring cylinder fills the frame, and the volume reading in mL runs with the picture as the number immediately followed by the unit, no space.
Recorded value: 100mL
